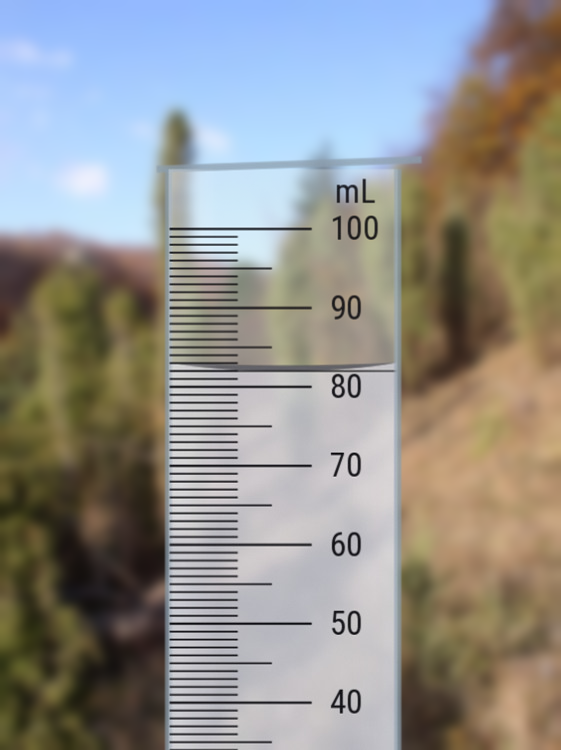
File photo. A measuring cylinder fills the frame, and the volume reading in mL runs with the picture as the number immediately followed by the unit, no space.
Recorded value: 82mL
